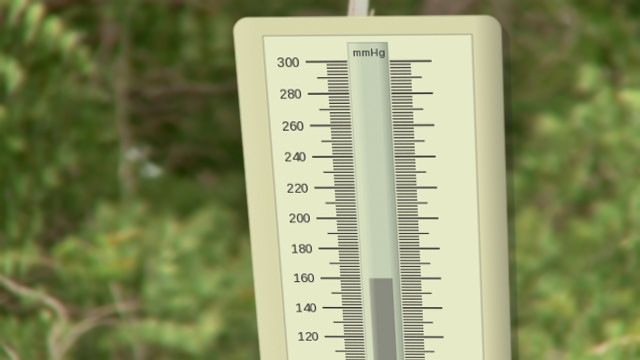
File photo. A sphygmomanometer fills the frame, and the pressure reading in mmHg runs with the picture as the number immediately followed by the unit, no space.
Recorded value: 160mmHg
